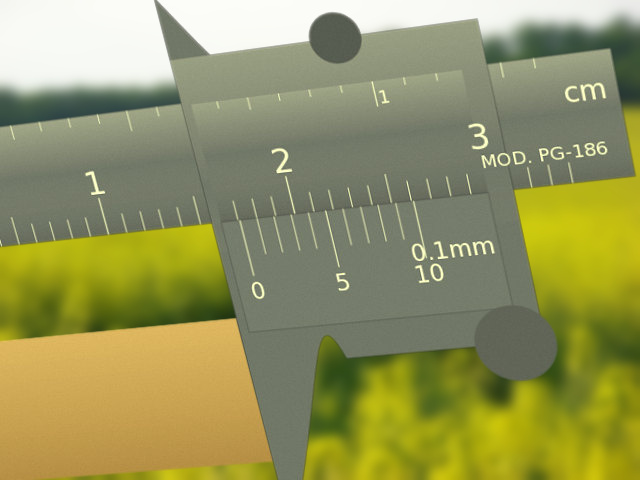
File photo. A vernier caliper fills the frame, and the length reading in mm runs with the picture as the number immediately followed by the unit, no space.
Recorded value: 17.1mm
